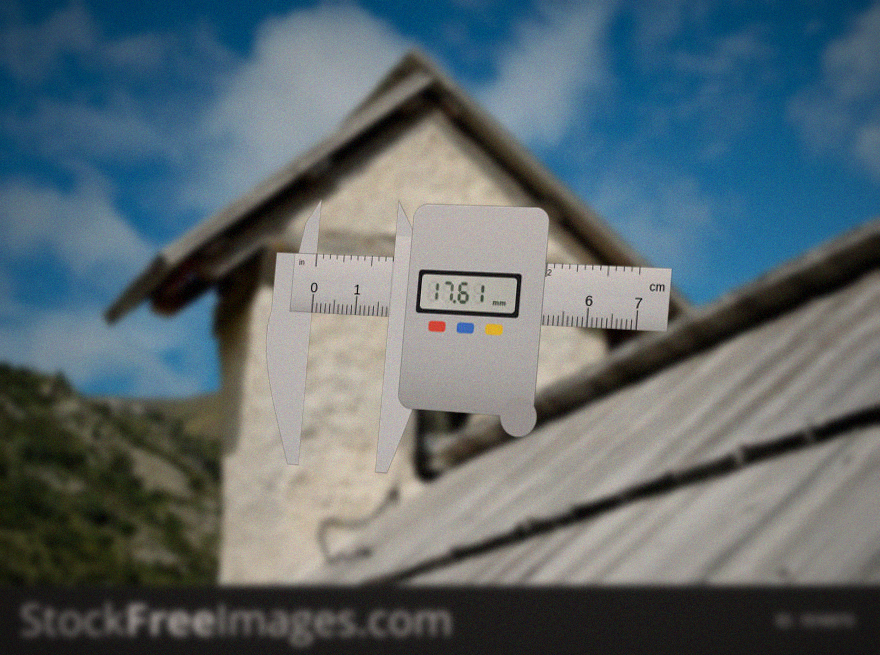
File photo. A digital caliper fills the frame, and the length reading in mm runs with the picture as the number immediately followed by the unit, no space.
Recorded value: 17.61mm
